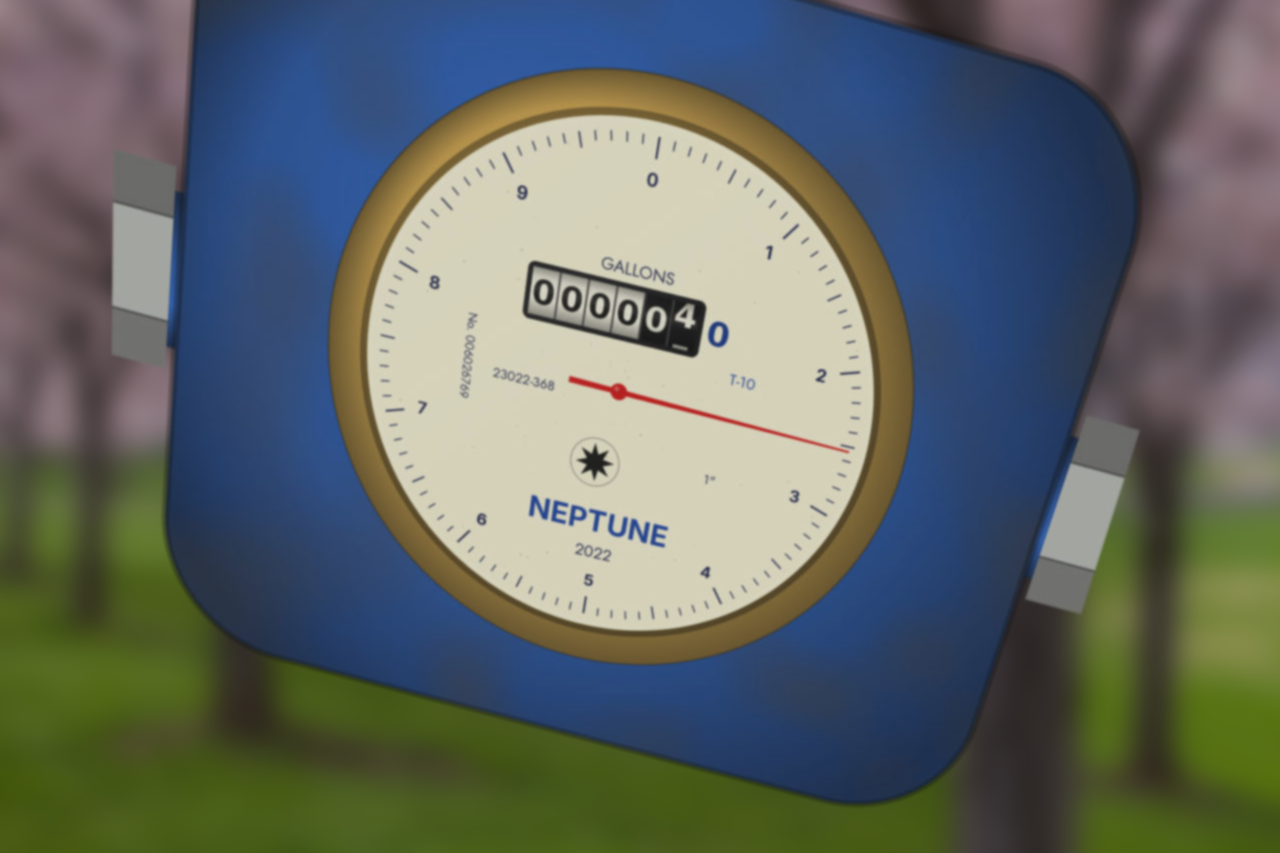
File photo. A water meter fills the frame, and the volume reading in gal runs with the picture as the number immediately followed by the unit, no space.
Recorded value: 42.5gal
